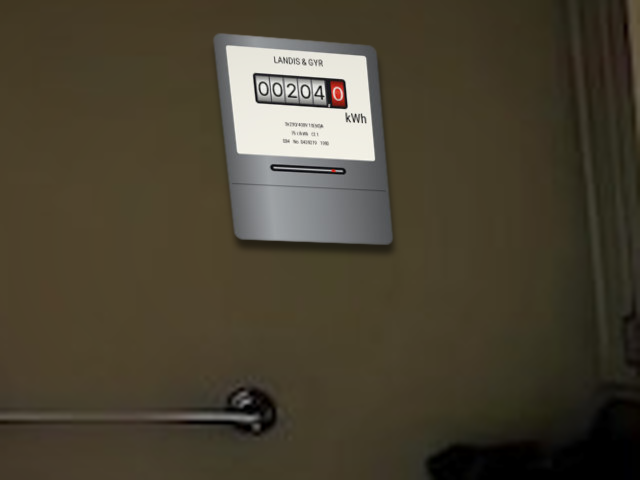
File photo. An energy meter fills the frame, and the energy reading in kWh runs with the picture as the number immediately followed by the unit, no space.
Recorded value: 204.0kWh
